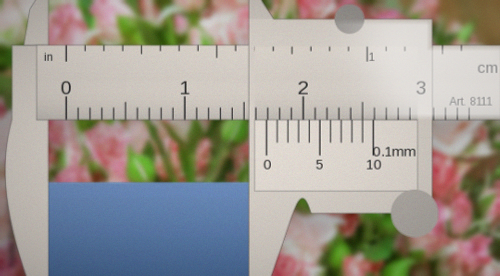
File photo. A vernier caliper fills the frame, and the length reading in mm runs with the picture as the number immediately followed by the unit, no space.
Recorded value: 16.9mm
